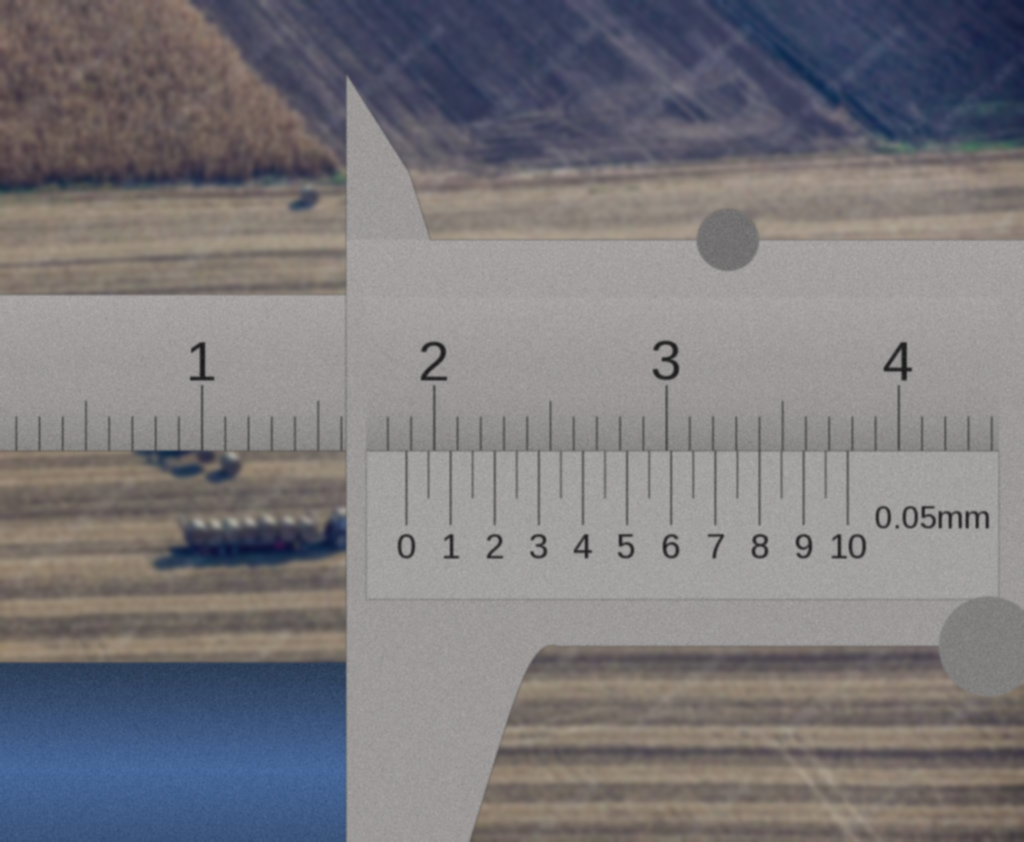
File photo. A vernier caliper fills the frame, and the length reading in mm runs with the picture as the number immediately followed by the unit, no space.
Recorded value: 18.8mm
